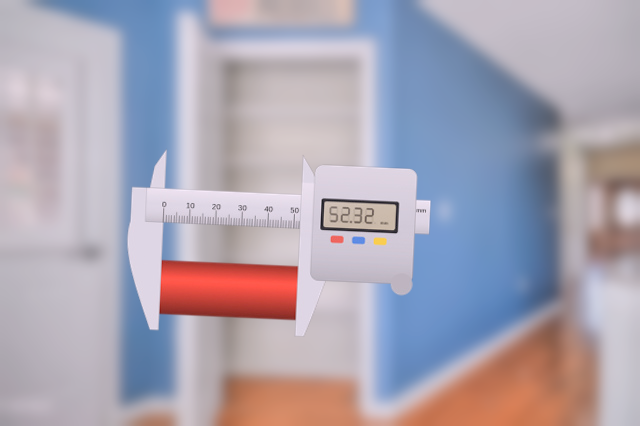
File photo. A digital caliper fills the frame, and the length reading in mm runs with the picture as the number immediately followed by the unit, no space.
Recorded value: 52.32mm
